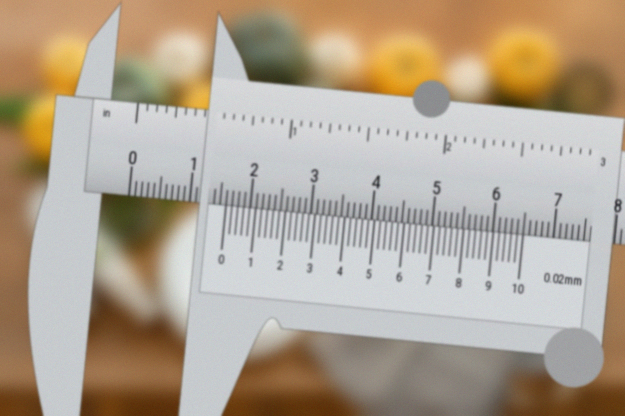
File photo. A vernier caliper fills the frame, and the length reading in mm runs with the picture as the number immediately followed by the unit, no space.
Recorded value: 16.0mm
